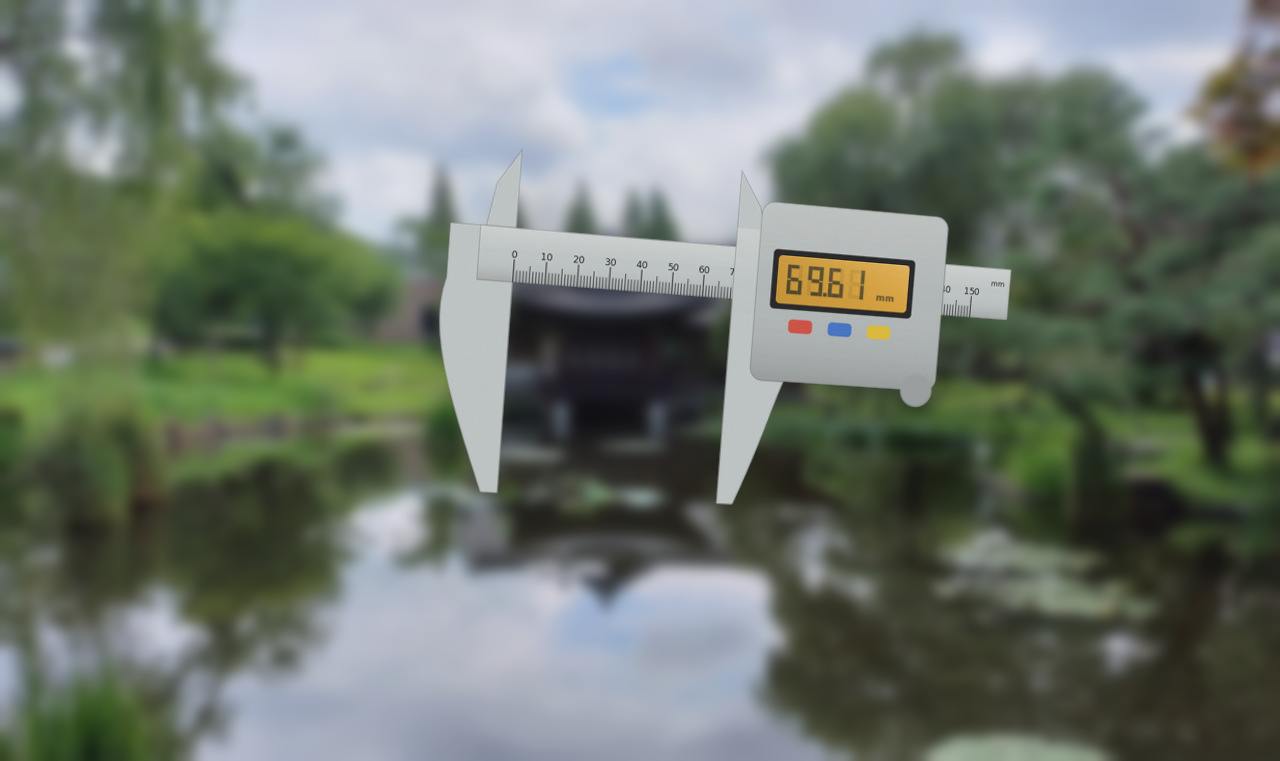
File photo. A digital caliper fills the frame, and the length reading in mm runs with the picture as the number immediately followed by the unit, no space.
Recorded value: 69.61mm
